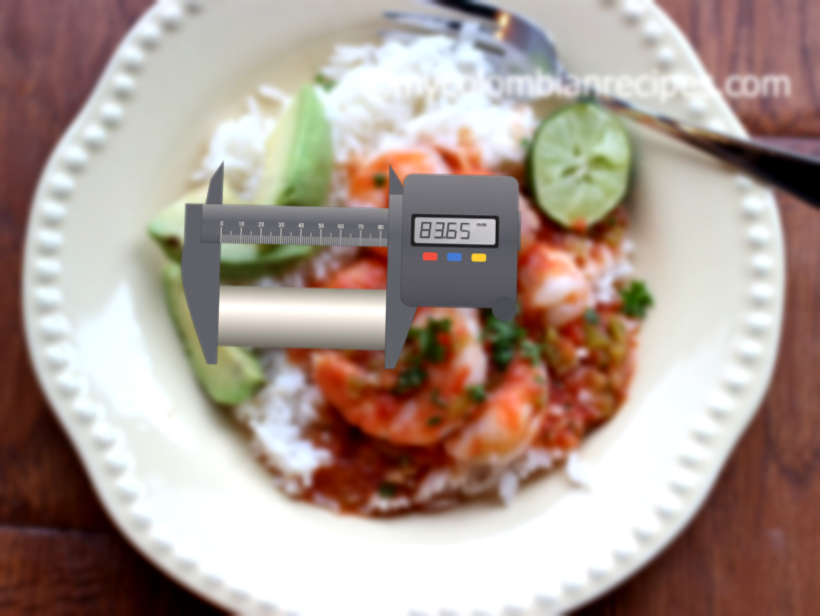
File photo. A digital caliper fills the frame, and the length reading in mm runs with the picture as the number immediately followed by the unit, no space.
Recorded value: 83.65mm
